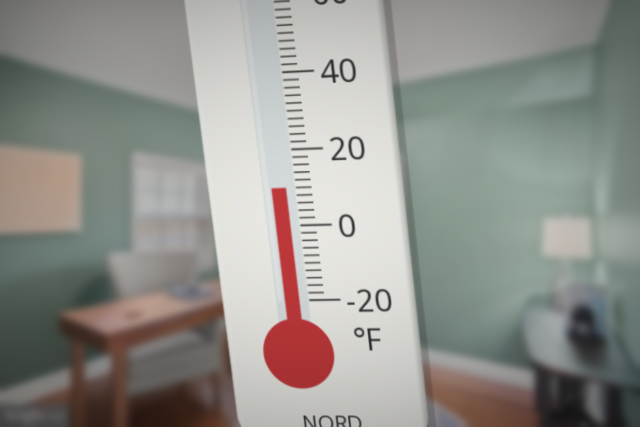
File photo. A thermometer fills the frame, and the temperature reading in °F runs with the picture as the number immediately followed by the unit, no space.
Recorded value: 10°F
